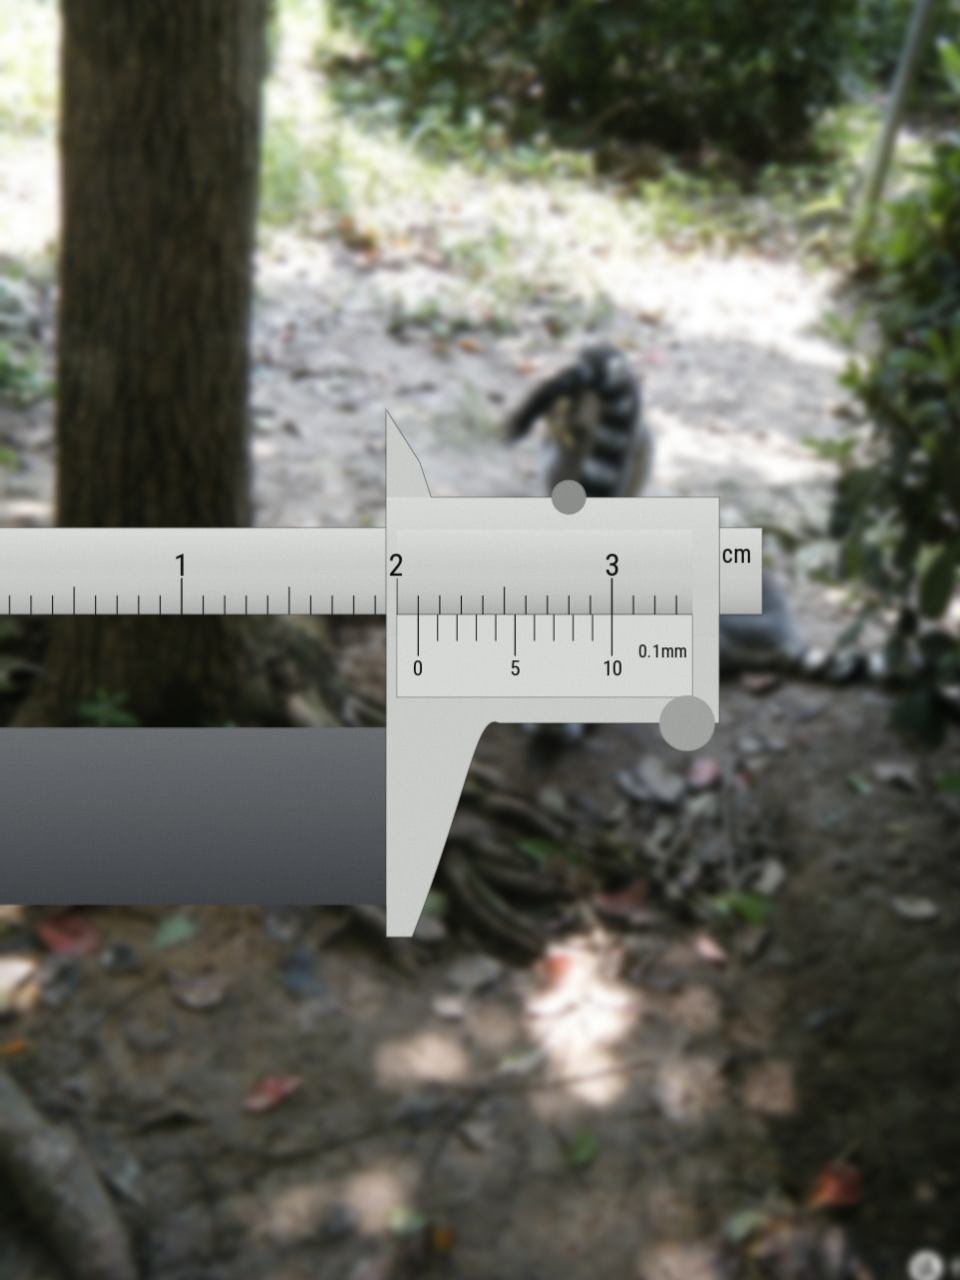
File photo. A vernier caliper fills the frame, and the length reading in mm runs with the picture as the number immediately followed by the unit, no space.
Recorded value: 21.0mm
